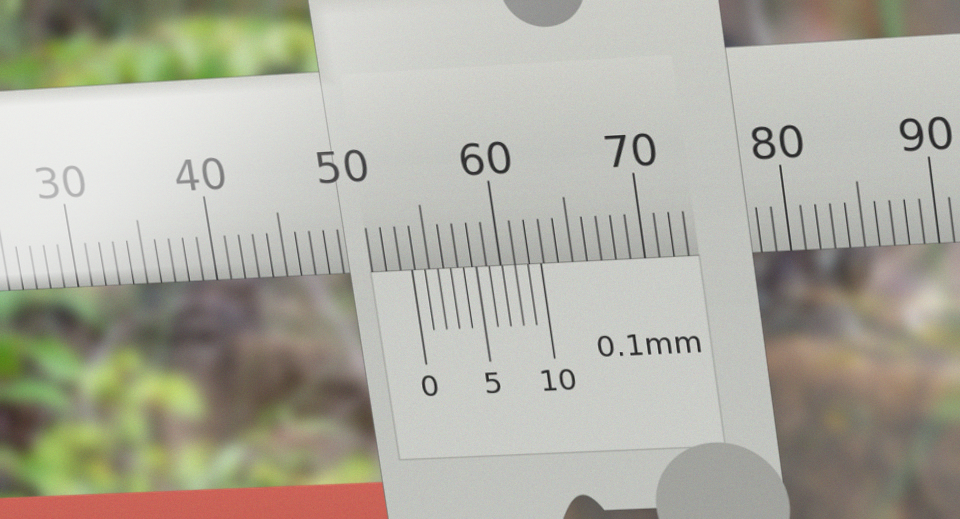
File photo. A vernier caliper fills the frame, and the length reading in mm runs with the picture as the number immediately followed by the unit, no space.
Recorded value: 53.8mm
